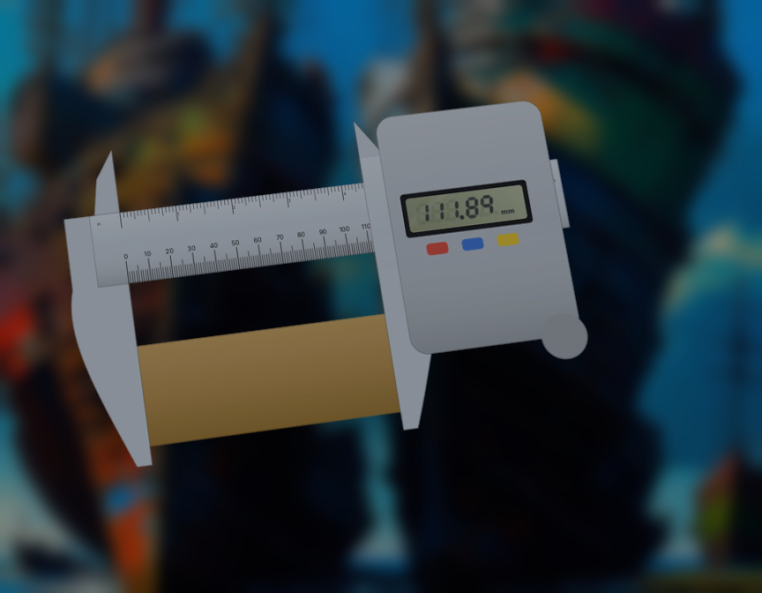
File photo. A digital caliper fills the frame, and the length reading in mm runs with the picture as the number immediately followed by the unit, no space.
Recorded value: 111.89mm
